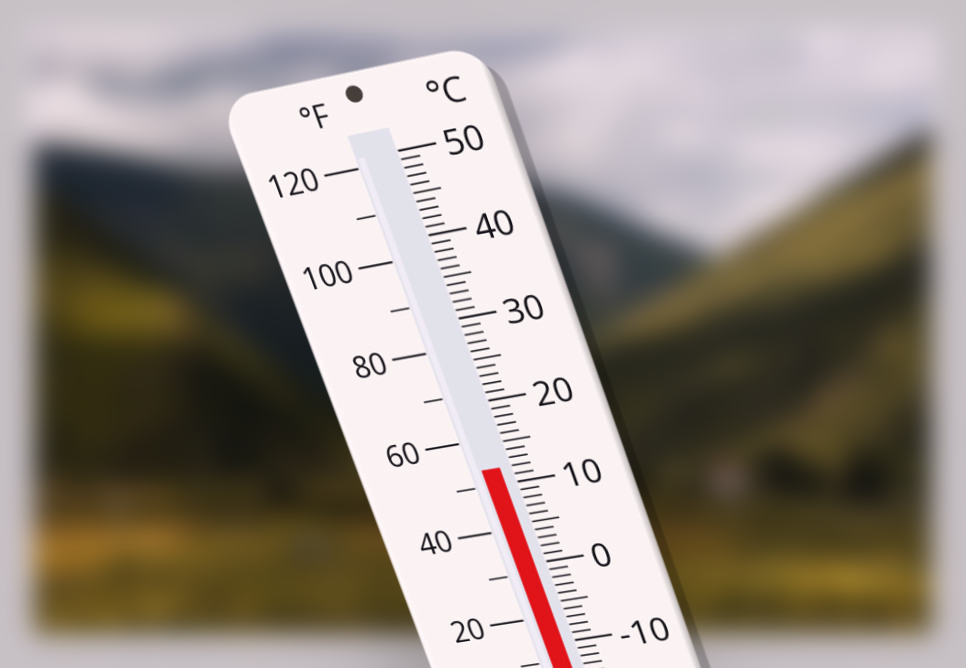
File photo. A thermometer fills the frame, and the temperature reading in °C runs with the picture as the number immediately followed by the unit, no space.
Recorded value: 12°C
